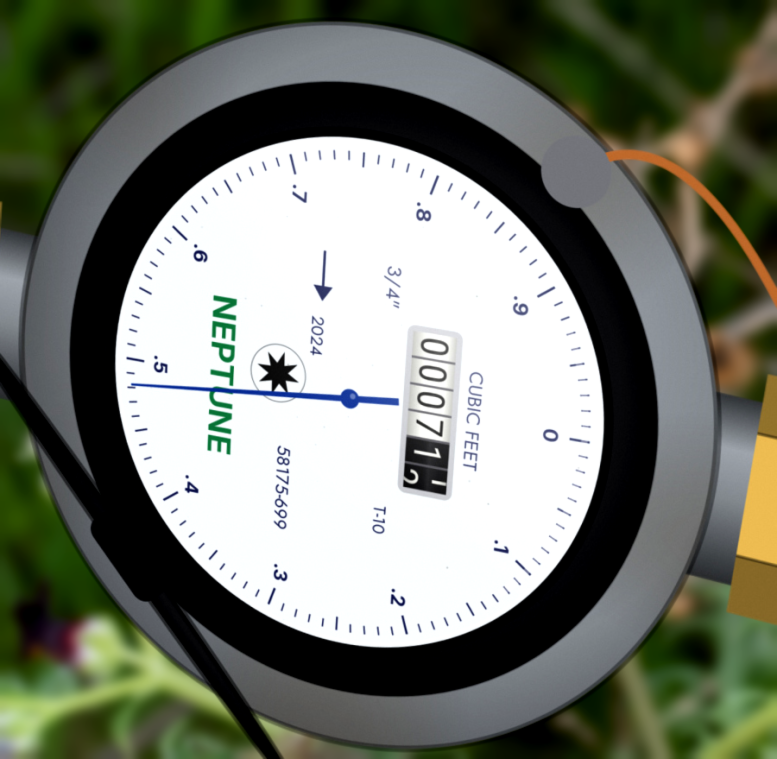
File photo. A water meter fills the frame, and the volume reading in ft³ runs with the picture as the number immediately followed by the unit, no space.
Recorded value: 711.48ft³
